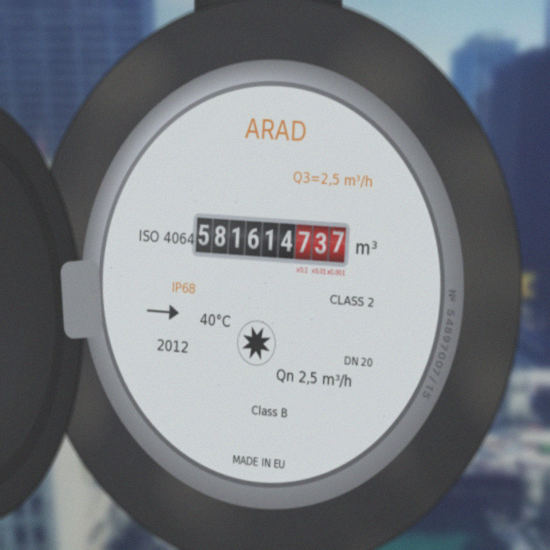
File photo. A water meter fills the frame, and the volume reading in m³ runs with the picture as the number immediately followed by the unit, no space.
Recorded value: 581614.737m³
